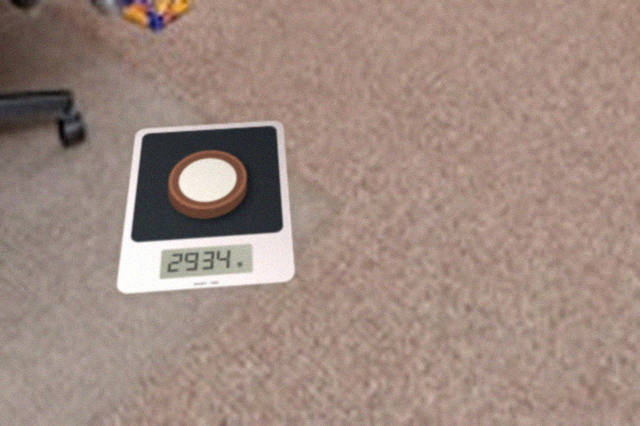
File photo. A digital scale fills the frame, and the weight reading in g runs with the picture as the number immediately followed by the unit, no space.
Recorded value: 2934g
